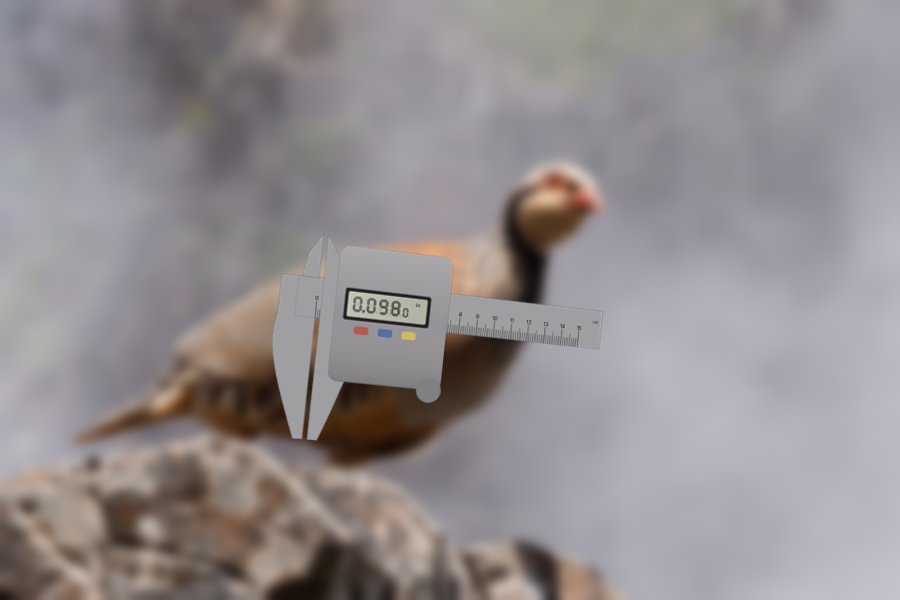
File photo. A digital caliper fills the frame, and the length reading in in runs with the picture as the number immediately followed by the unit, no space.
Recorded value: 0.0980in
